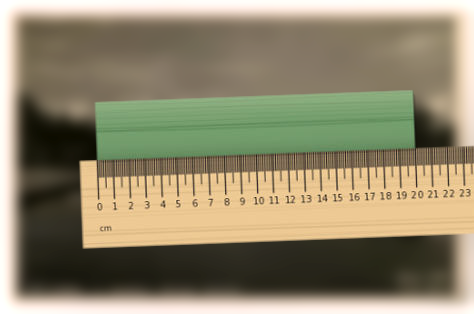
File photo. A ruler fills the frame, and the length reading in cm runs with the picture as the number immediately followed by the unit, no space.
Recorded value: 20cm
